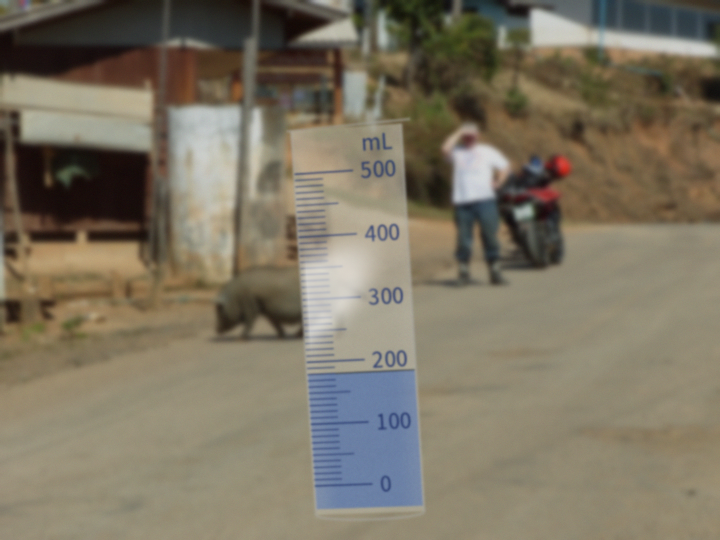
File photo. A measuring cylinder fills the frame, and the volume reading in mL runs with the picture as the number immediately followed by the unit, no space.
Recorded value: 180mL
